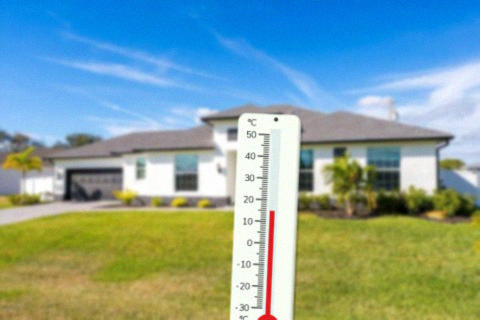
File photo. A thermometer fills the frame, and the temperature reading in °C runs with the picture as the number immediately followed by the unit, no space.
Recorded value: 15°C
